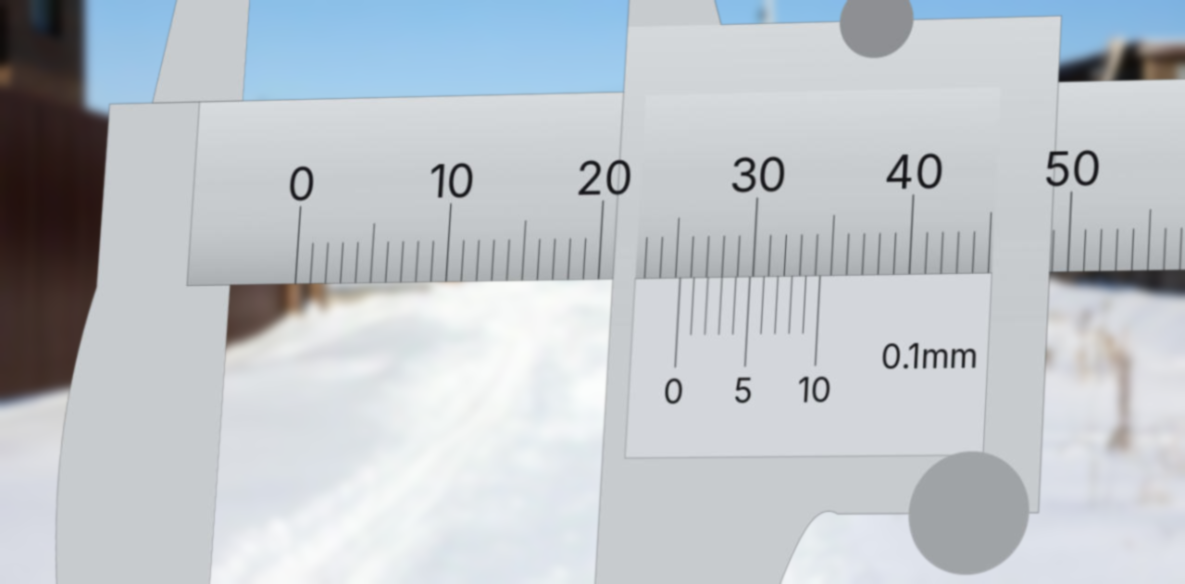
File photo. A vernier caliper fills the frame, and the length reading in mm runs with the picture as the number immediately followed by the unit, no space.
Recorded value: 25.3mm
